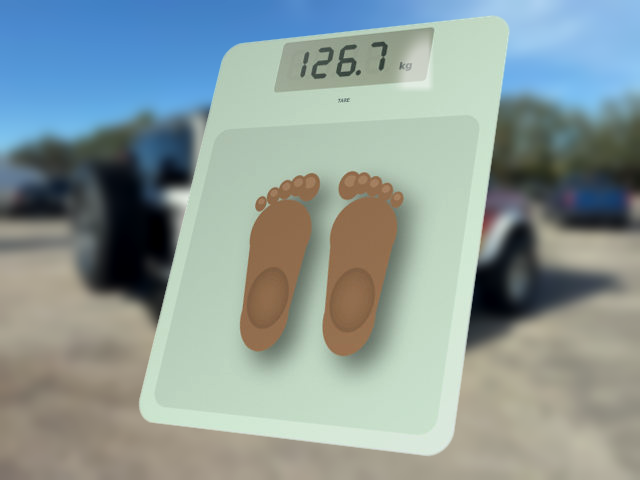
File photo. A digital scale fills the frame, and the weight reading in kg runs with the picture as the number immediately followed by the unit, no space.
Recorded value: 126.7kg
